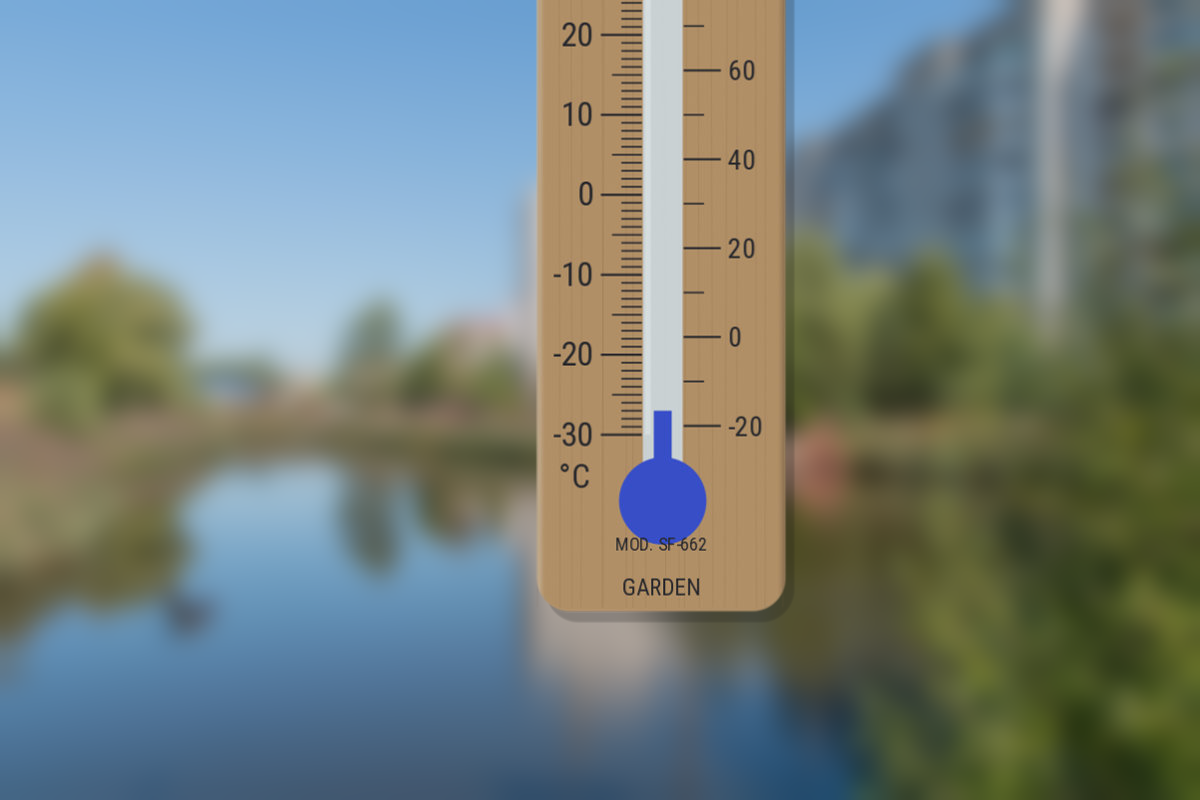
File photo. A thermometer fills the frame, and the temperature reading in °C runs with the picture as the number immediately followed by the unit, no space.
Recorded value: -27°C
